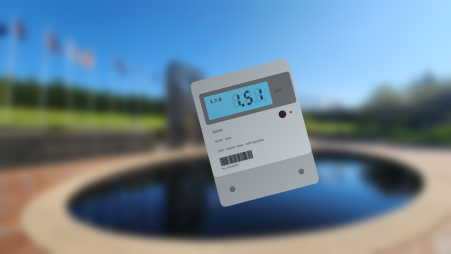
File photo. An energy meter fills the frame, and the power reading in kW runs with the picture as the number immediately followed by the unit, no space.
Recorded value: 1.51kW
